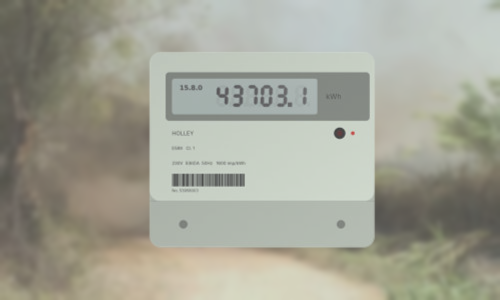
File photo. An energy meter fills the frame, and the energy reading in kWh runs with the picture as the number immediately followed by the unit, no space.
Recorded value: 43703.1kWh
